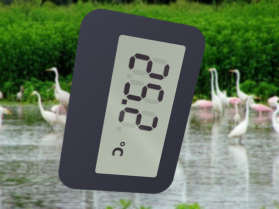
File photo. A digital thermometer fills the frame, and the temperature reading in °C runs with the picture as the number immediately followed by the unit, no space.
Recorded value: 25.2°C
